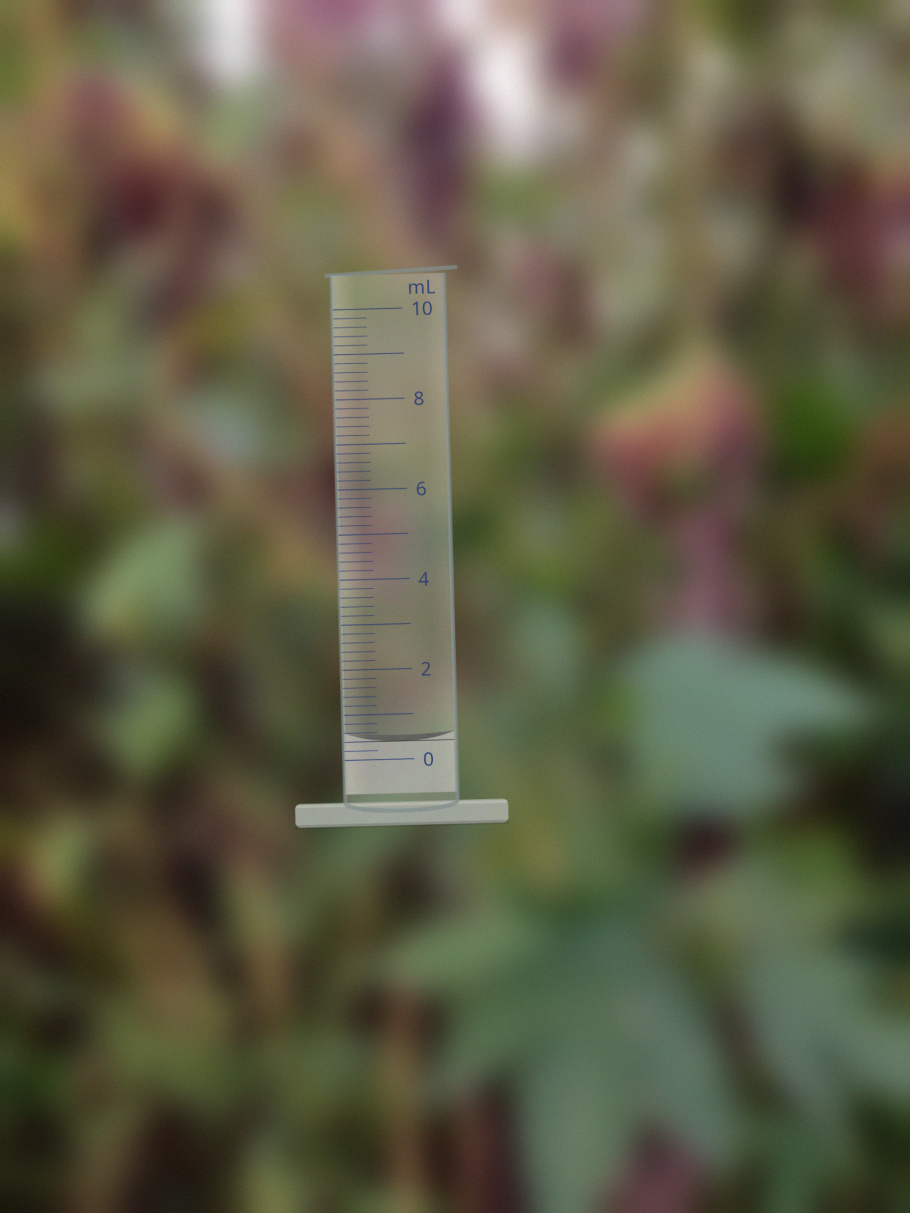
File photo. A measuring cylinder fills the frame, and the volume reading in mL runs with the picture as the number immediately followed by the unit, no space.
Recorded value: 0.4mL
